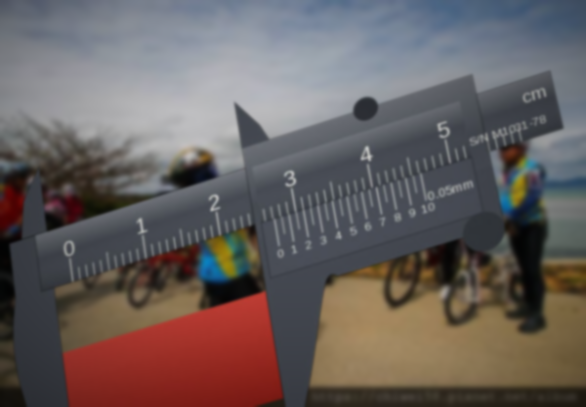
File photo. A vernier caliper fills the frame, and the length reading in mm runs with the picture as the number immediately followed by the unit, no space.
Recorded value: 27.2mm
